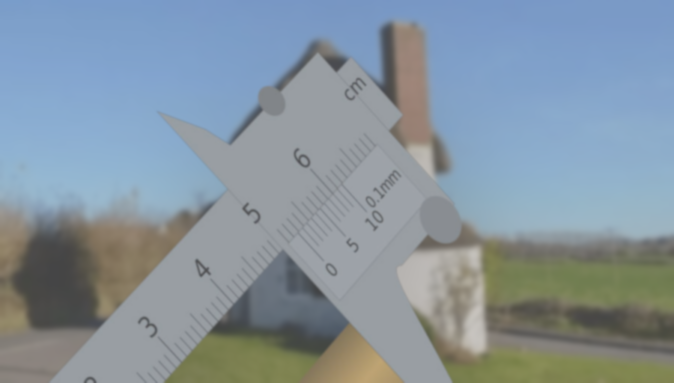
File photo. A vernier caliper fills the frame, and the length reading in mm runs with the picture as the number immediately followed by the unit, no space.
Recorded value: 52.8mm
